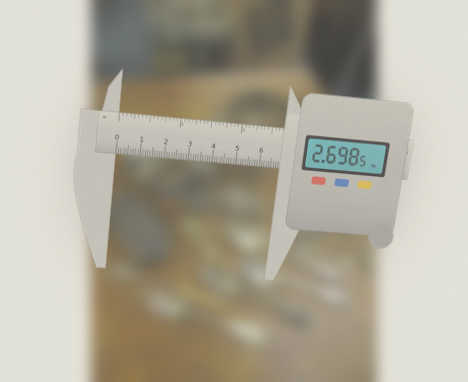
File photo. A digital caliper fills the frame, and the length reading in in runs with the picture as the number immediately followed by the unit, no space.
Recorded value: 2.6985in
